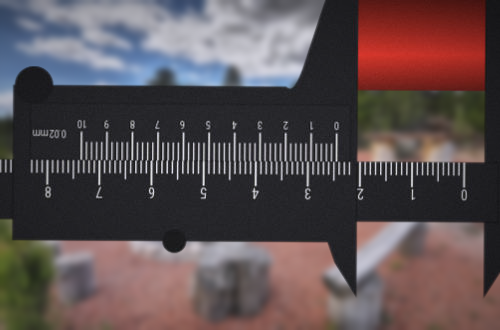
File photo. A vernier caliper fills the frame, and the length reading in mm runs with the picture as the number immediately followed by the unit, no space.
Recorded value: 24.5mm
